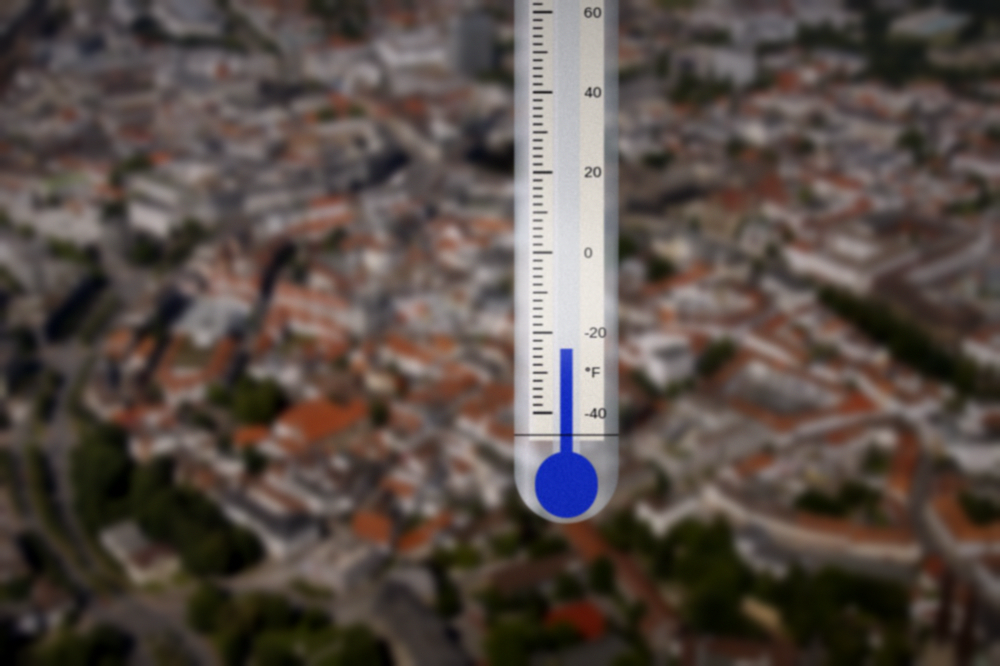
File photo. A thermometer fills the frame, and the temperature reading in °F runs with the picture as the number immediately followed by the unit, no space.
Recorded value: -24°F
